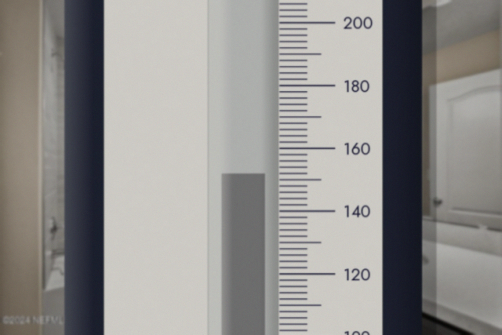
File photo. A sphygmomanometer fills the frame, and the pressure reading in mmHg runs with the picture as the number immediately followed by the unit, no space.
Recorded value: 152mmHg
